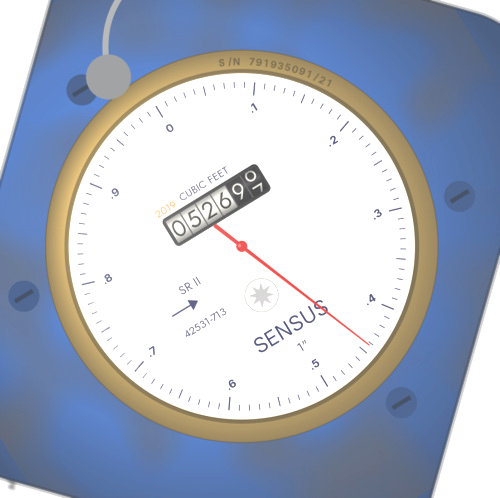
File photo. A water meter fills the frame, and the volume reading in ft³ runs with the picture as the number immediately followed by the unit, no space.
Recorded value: 52696.44ft³
